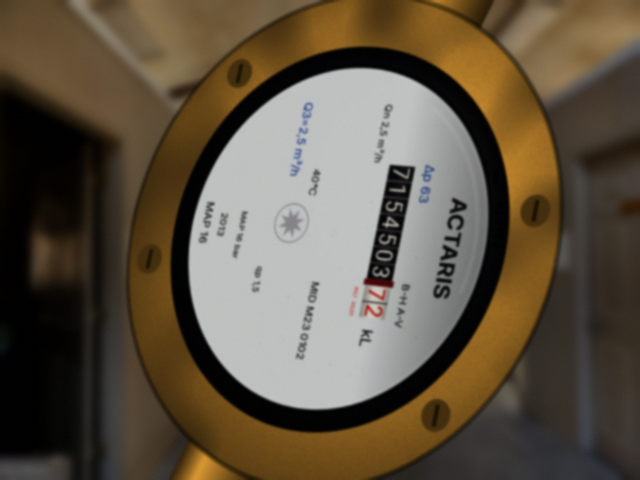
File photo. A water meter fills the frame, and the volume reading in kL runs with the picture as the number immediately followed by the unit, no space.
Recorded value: 7154503.72kL
